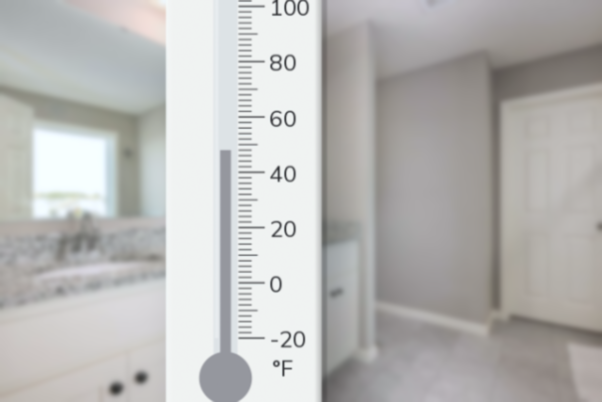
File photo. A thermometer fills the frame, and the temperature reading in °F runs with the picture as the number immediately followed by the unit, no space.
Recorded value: 48°F
